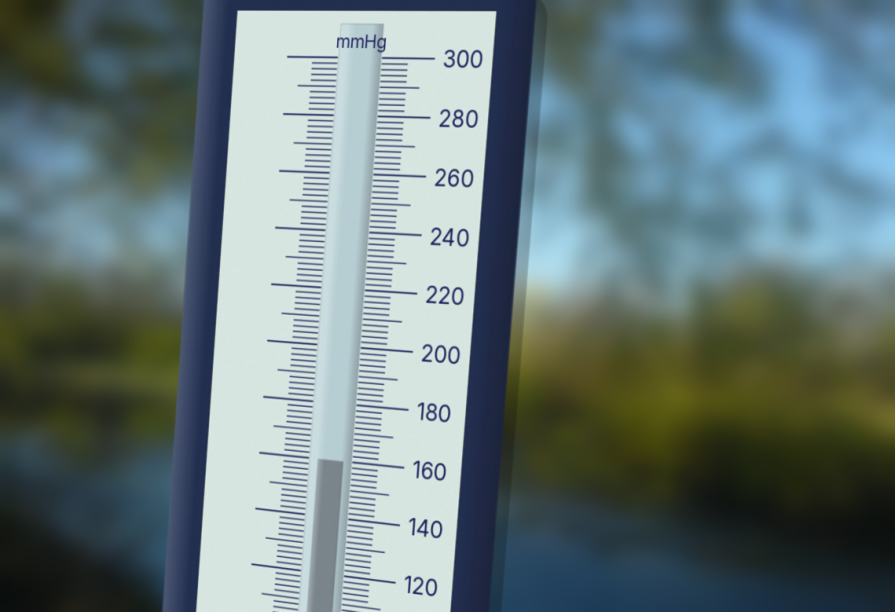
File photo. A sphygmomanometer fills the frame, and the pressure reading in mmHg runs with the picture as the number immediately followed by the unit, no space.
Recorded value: 160mmHg
